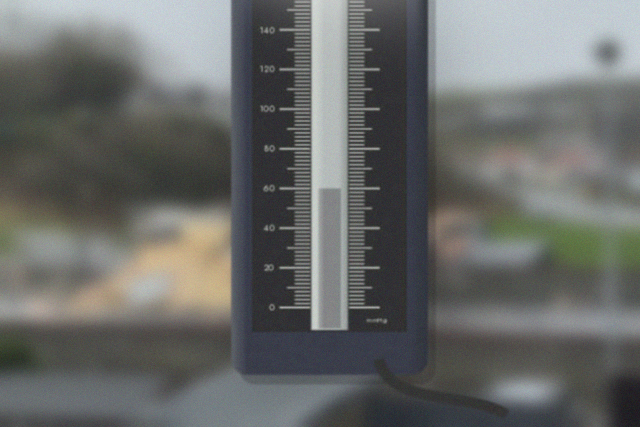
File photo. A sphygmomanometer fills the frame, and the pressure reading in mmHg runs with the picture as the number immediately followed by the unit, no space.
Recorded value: 60mmHg
